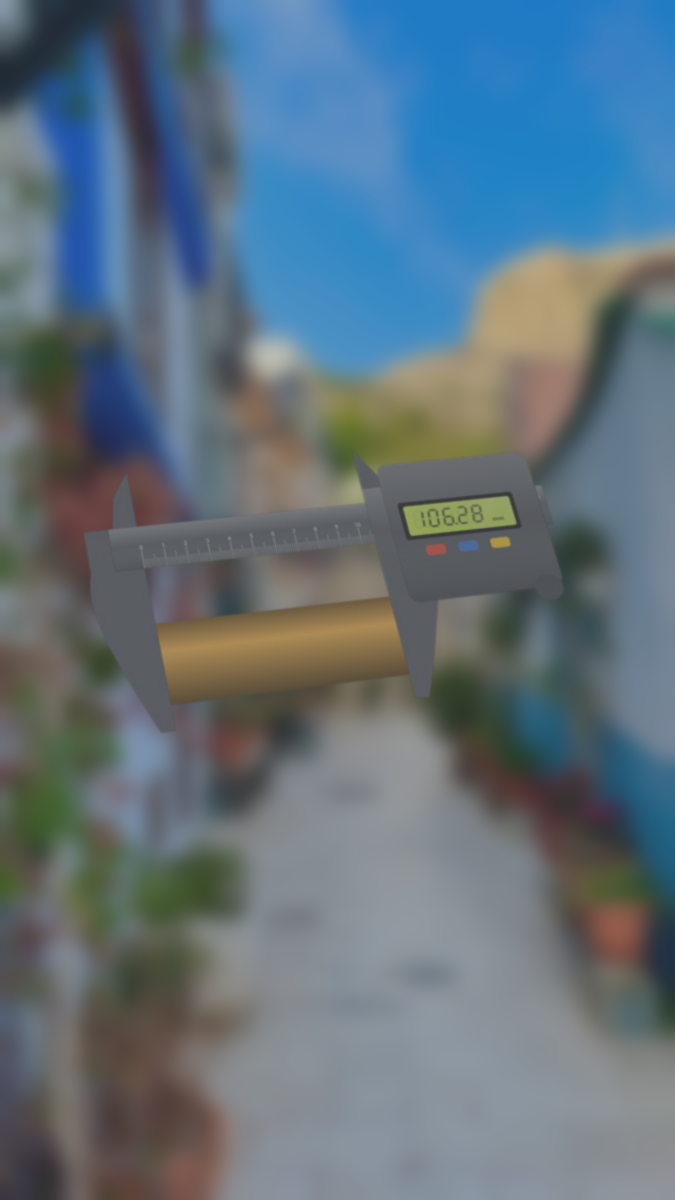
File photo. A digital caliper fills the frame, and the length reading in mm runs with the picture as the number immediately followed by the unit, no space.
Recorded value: 106.28mm
